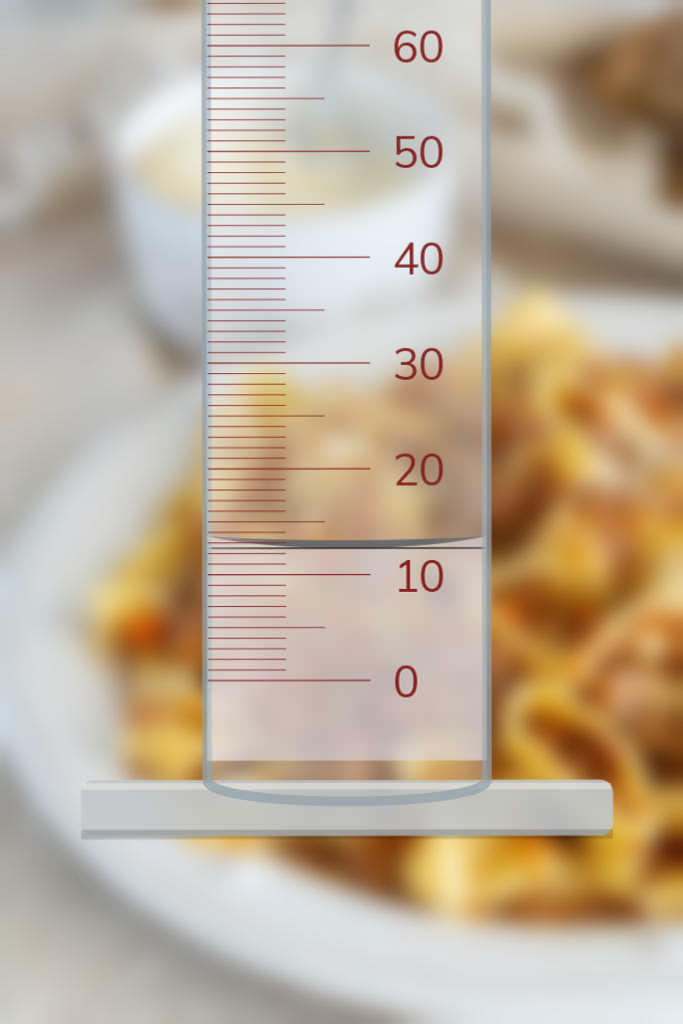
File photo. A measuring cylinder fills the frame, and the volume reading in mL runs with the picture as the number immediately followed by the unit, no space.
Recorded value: 12.5mL
